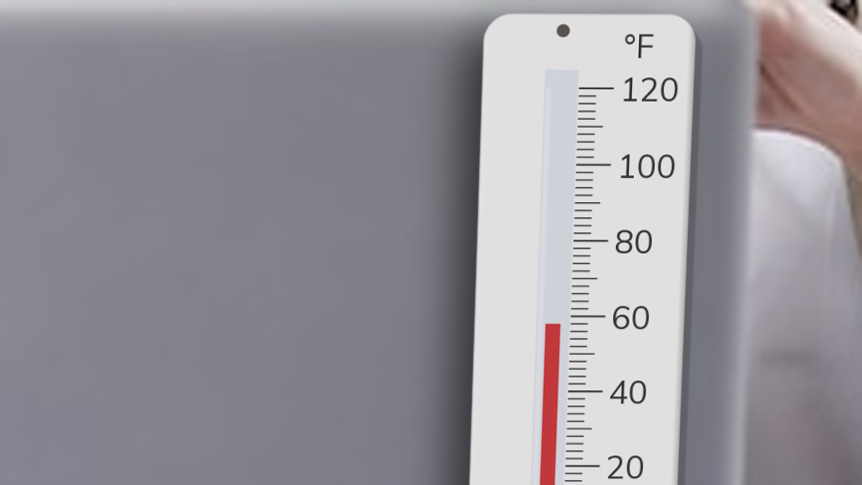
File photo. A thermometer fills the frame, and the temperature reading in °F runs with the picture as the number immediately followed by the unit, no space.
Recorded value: 58°F
